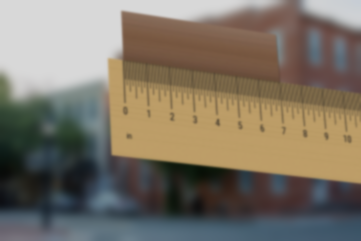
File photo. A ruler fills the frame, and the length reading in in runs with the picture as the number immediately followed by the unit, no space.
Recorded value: 7in
